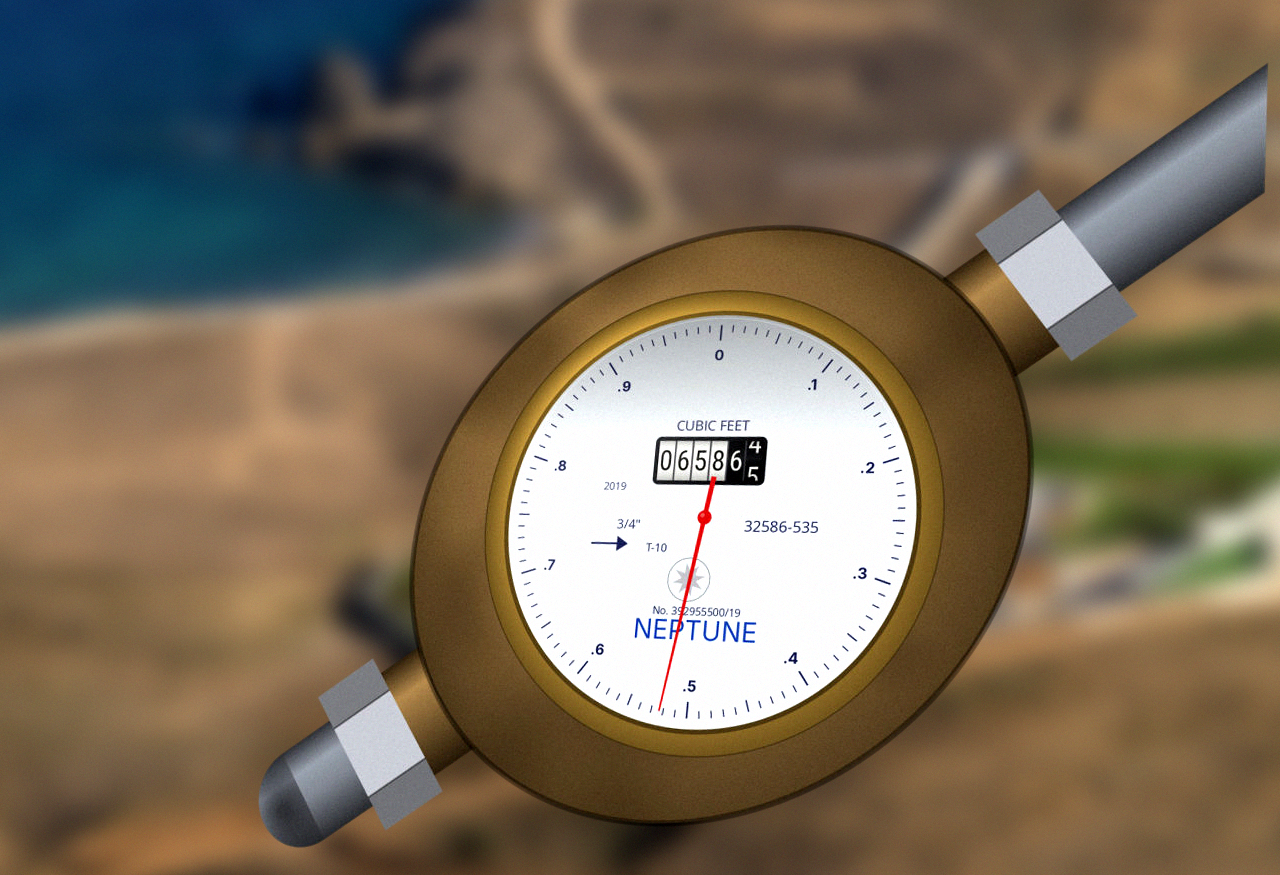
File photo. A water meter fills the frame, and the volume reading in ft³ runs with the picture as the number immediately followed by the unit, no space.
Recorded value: 65864.52ft³
